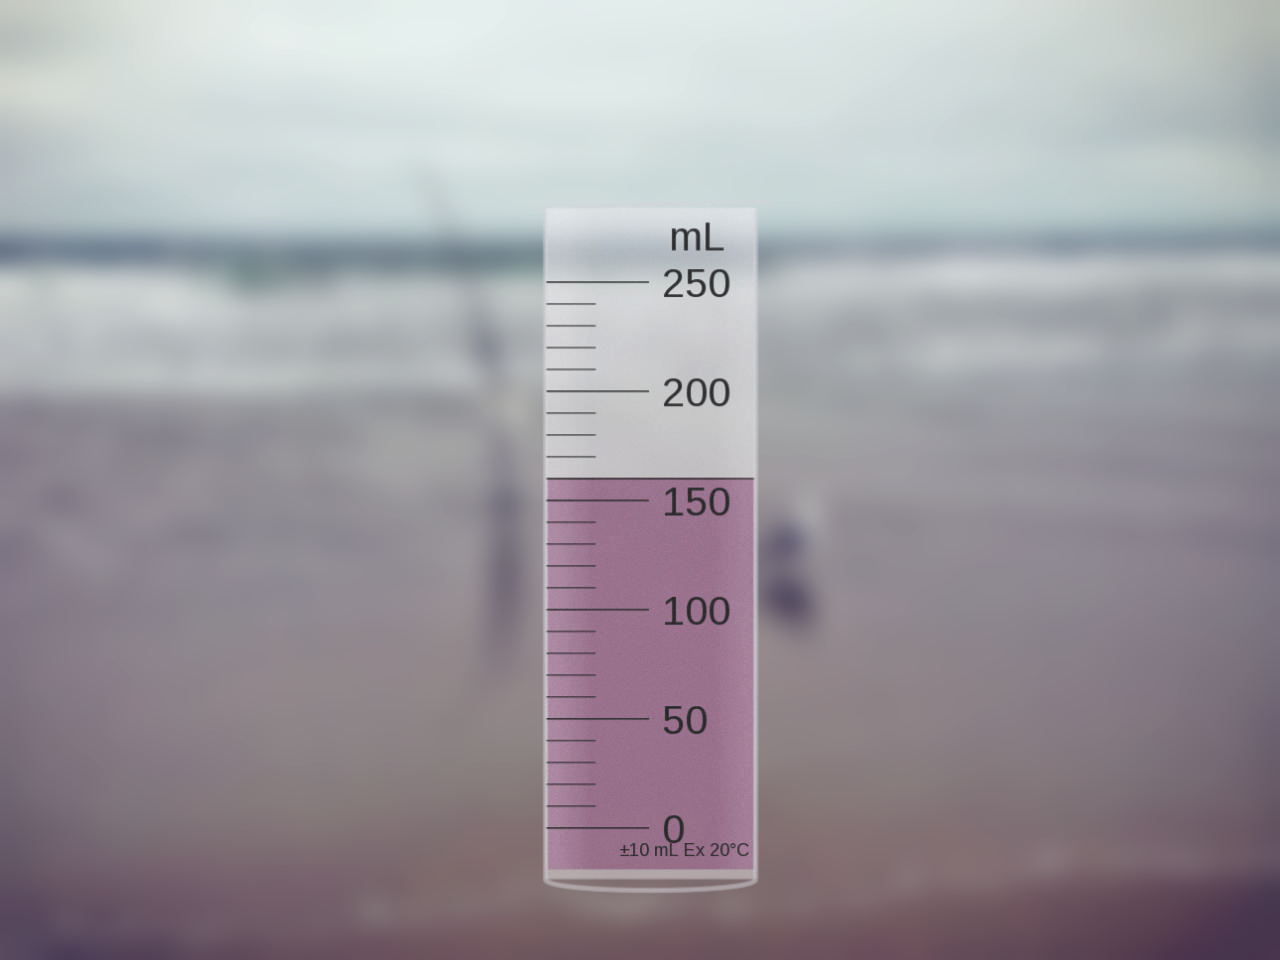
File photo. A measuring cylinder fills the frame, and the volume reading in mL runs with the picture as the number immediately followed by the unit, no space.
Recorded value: 160mL
